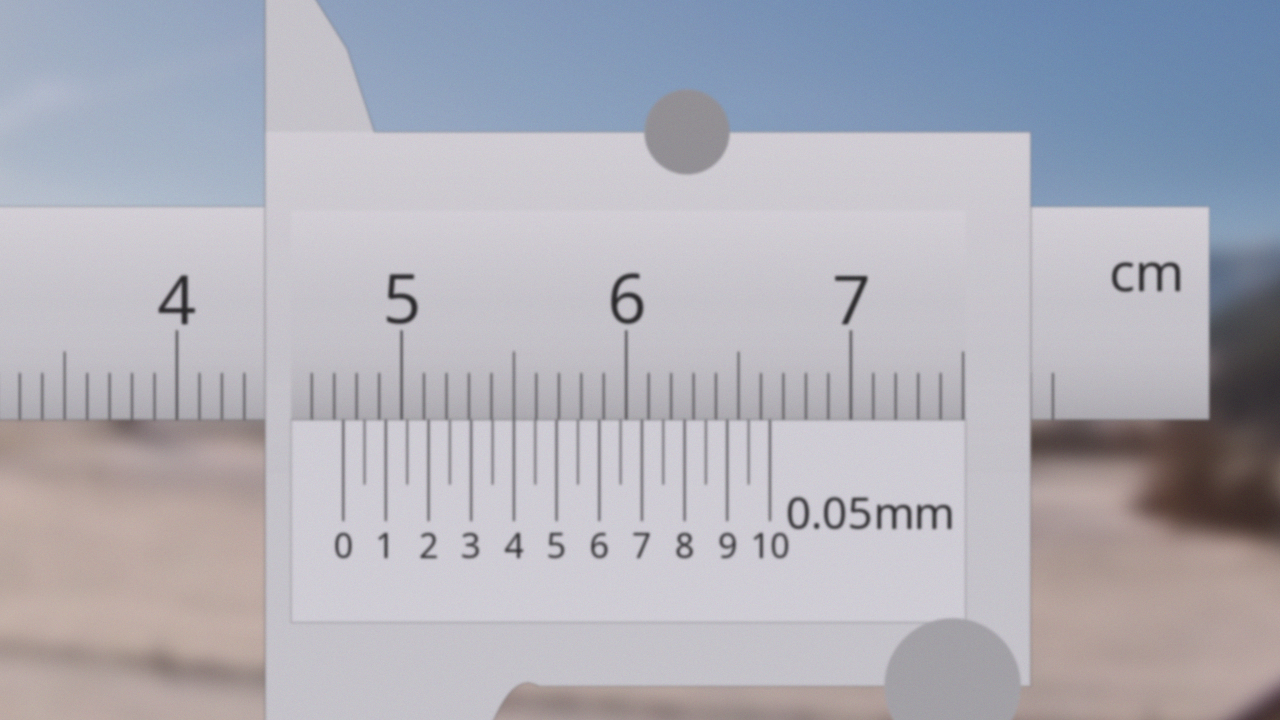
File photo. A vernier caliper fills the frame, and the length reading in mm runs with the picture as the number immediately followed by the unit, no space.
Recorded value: 47.4mm
